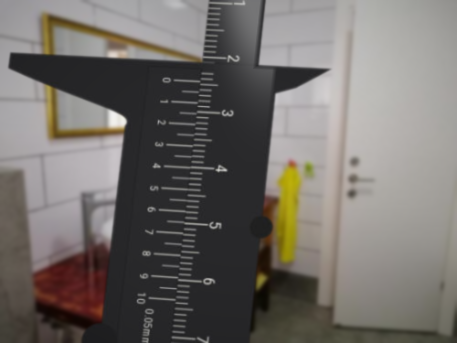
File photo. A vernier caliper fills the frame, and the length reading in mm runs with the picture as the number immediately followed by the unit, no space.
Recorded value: 24.5mm
